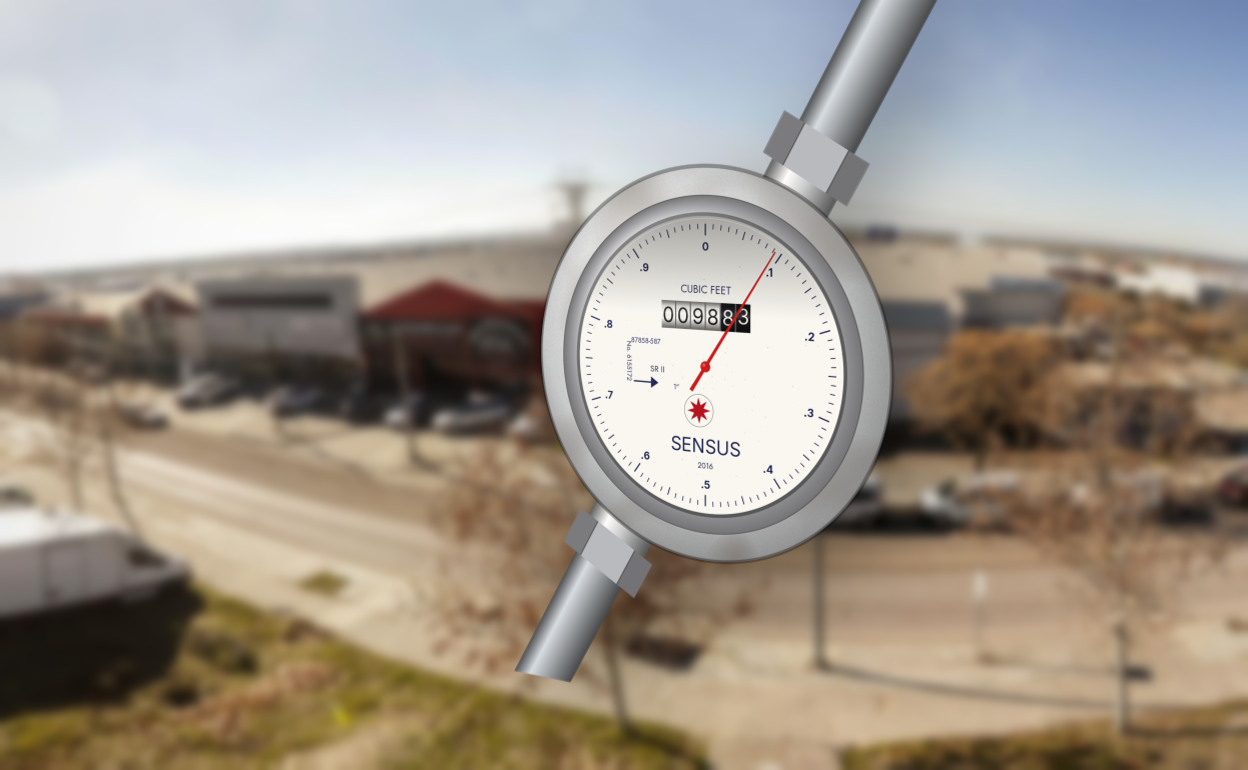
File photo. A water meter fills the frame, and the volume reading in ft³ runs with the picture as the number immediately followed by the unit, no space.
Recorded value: 9883.09ft³
